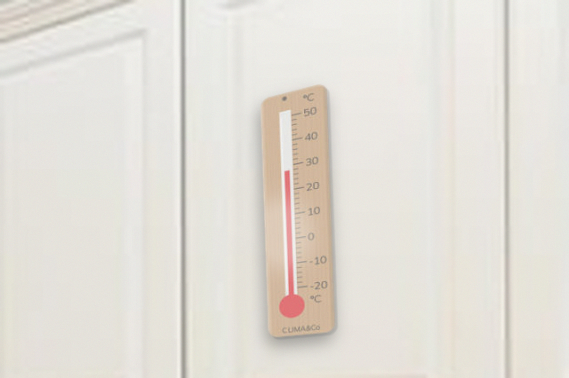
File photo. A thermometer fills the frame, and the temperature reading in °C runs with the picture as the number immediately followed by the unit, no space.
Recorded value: 28°C
